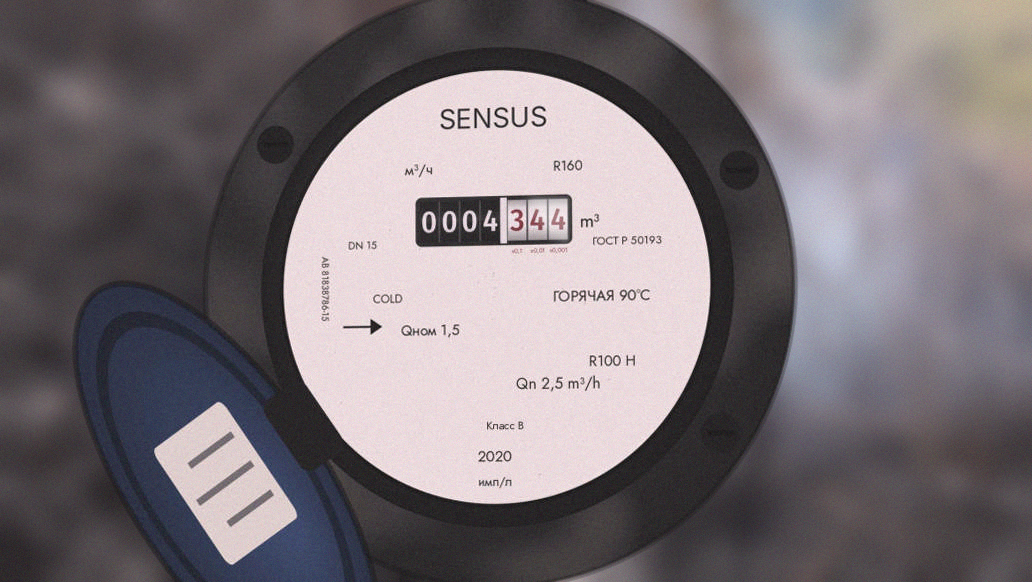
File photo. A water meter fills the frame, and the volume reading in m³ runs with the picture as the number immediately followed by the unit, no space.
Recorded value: 4.344m³
